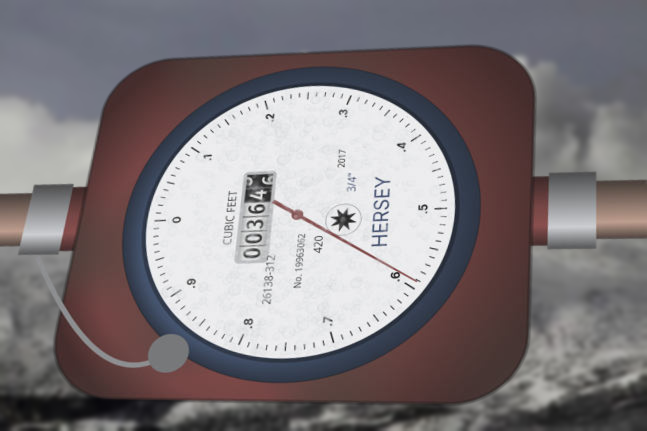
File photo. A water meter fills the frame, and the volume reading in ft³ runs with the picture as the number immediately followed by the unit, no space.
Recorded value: 3645.59ft³
